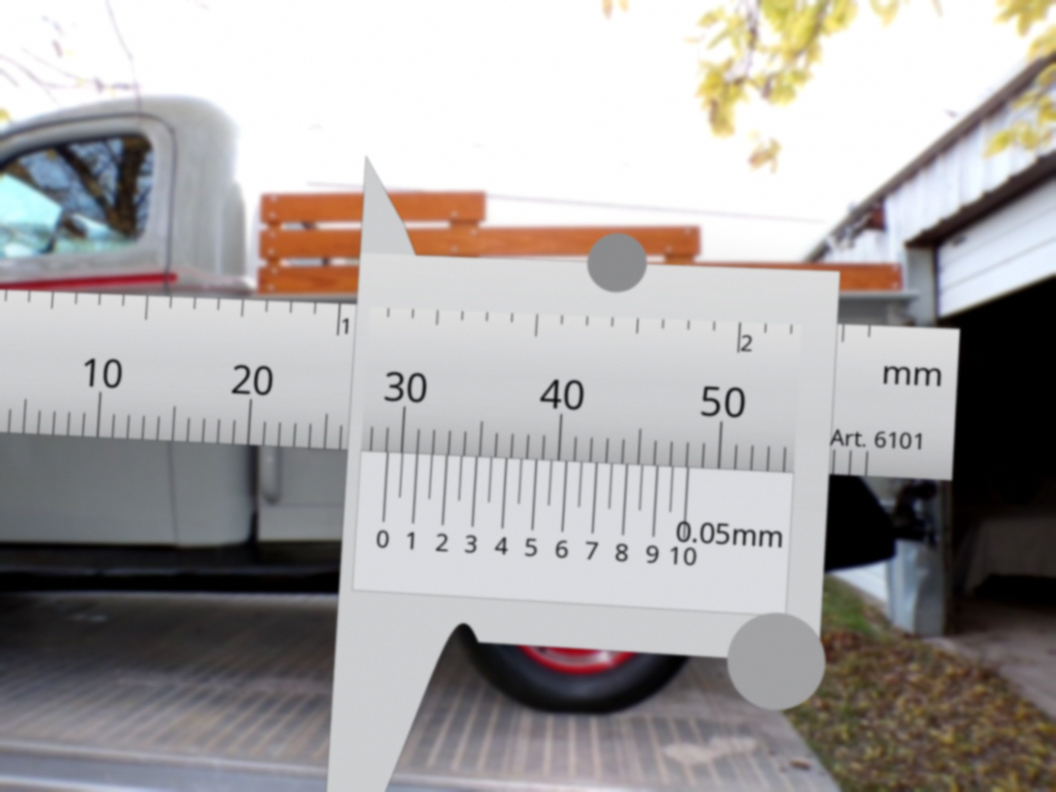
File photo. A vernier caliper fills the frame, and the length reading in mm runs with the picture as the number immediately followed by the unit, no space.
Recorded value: 29.1mm
